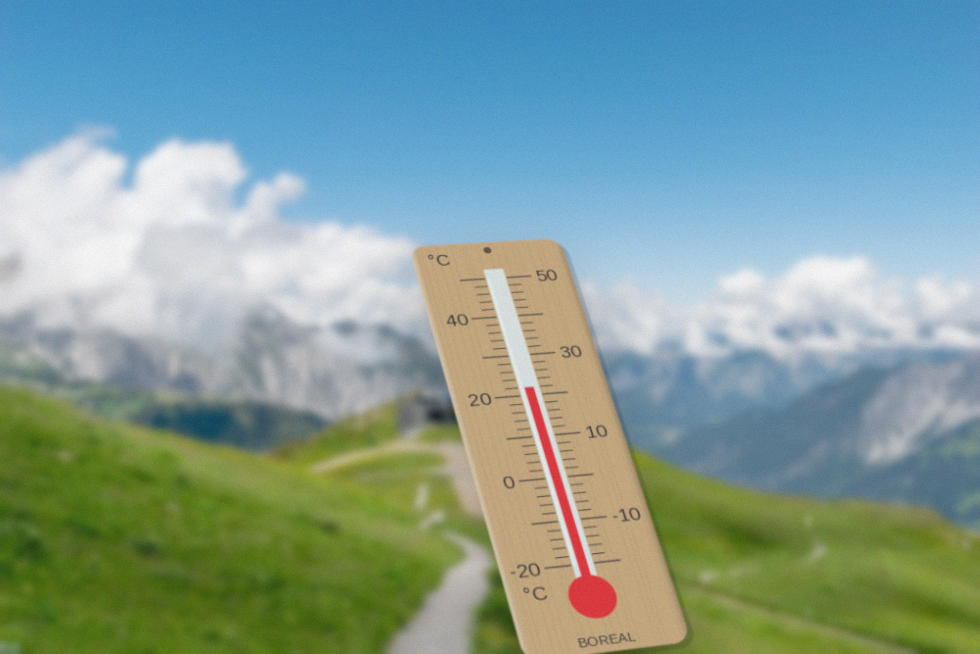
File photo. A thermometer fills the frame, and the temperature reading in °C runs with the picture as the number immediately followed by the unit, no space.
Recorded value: 22°C
